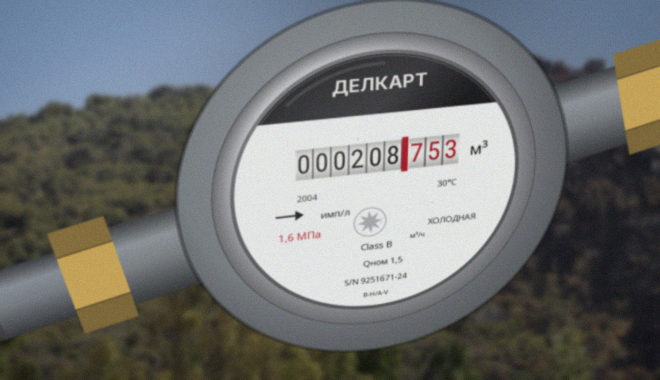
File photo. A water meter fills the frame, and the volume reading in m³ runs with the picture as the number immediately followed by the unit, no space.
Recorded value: 208.753m³
